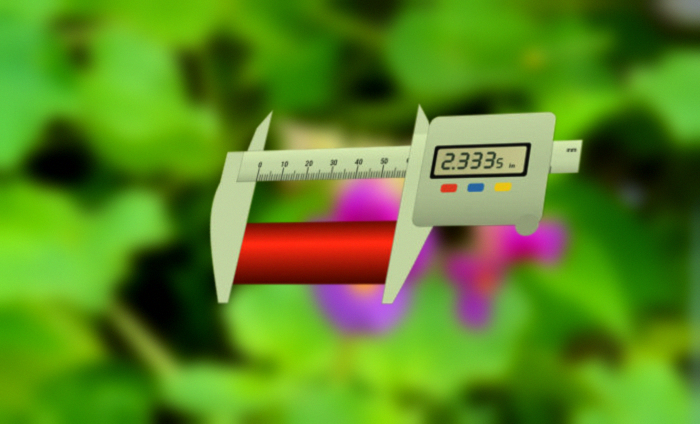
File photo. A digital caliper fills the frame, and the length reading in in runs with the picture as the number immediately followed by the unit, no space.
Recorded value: 2.3335in
